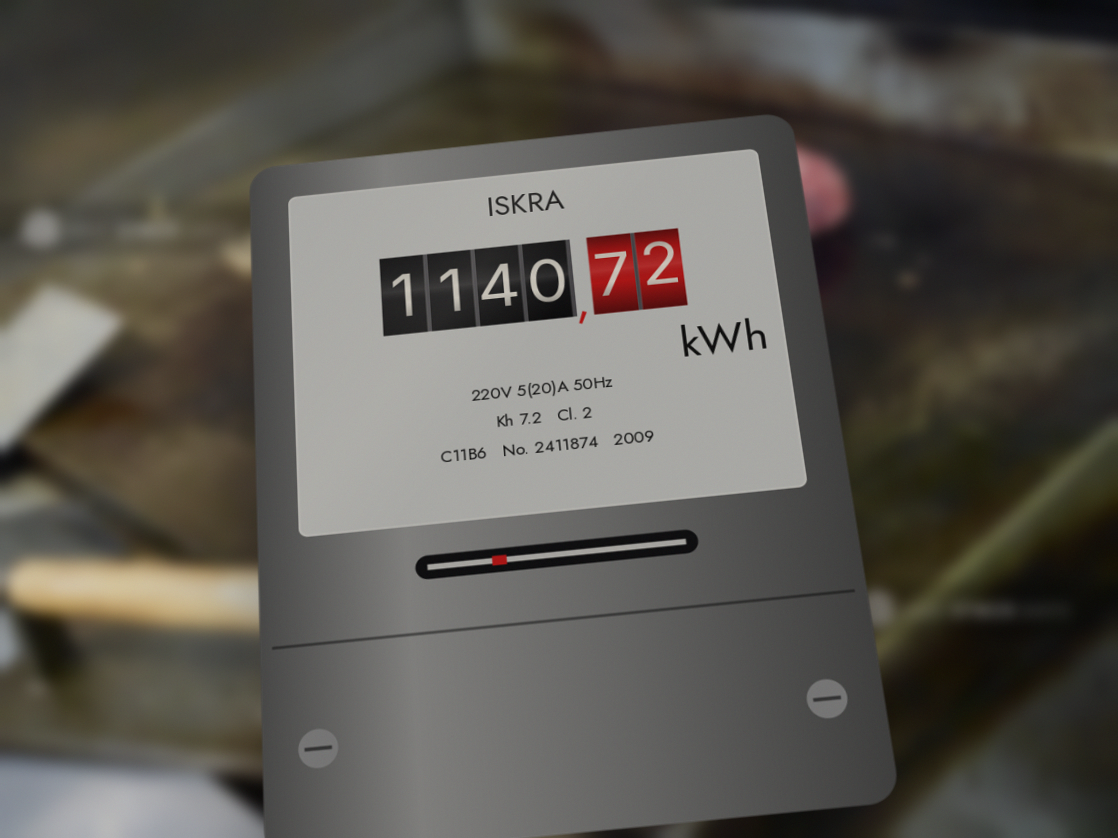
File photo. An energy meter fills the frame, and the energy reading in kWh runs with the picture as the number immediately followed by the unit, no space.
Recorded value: 1140.72kWh
